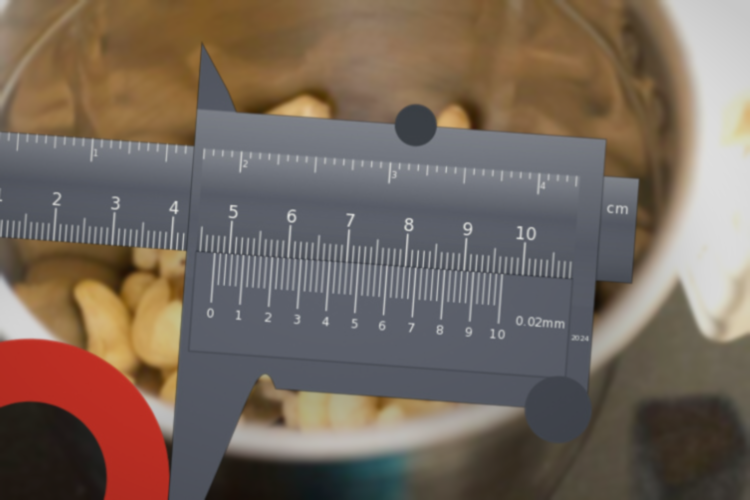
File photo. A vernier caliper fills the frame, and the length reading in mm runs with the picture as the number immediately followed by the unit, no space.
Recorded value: 47.5mm
